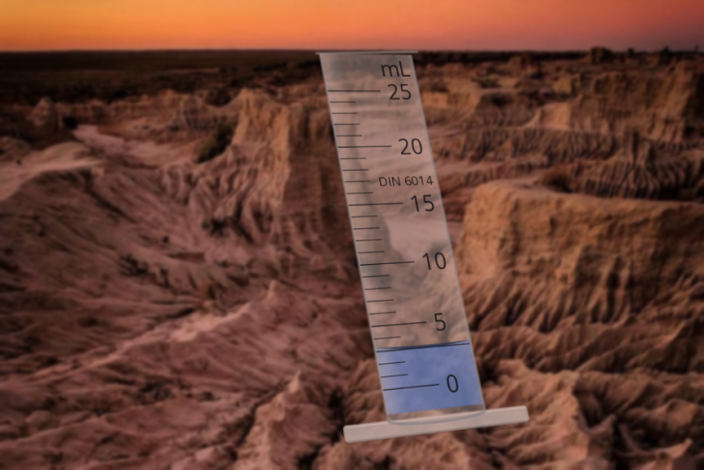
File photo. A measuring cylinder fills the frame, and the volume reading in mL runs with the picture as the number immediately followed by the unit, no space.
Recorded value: 3mL
